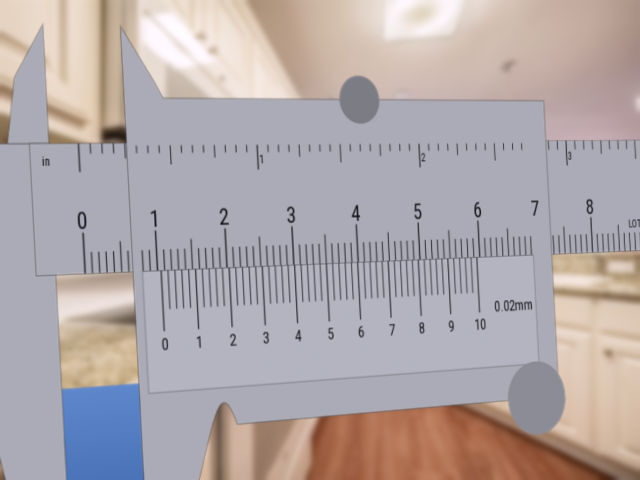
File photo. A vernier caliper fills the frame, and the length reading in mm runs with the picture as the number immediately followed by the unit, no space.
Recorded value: 10.5mm
